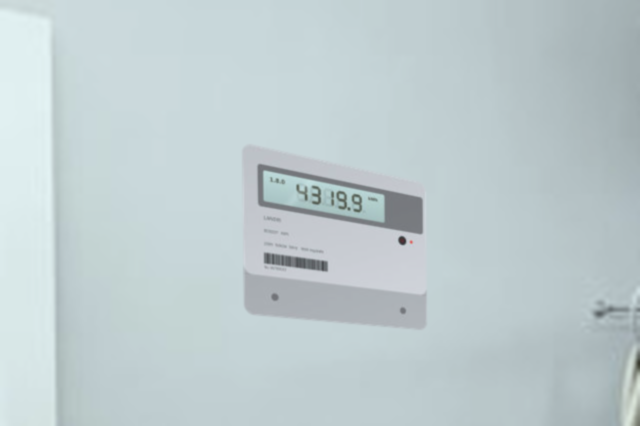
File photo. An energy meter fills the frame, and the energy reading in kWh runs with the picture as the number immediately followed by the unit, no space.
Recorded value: 4319.9kWh
